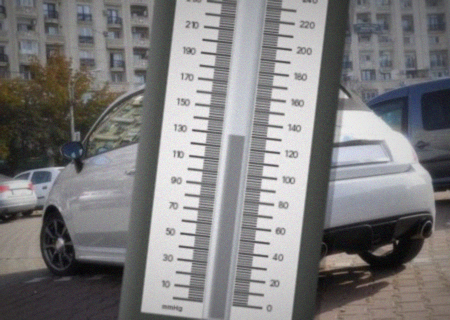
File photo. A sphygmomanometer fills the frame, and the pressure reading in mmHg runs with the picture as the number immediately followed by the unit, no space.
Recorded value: 130mmHg
